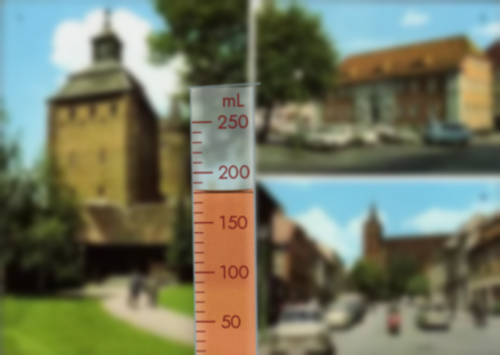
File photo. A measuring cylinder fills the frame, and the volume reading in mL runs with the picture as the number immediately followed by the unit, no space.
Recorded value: 180mL
